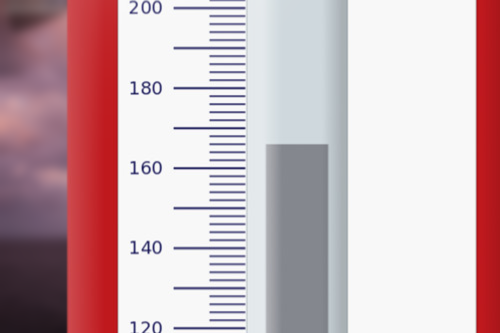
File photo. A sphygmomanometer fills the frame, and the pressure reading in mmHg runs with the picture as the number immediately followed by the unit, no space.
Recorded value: 166mmHg
